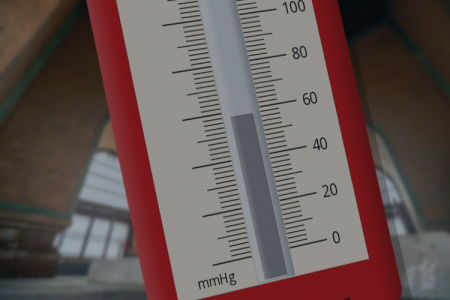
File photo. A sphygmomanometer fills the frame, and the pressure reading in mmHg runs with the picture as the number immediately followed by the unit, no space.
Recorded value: 58mmHg
